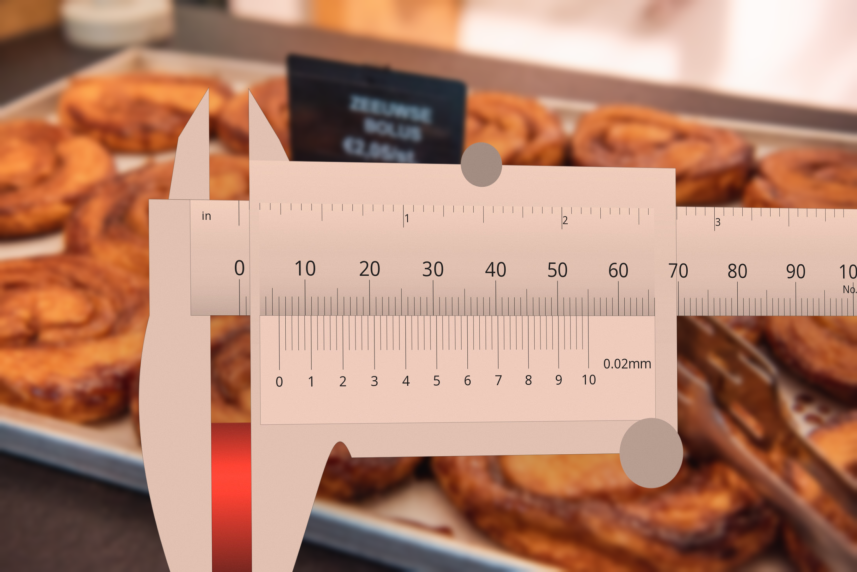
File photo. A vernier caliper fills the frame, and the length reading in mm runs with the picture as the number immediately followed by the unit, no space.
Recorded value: 6.0mm
